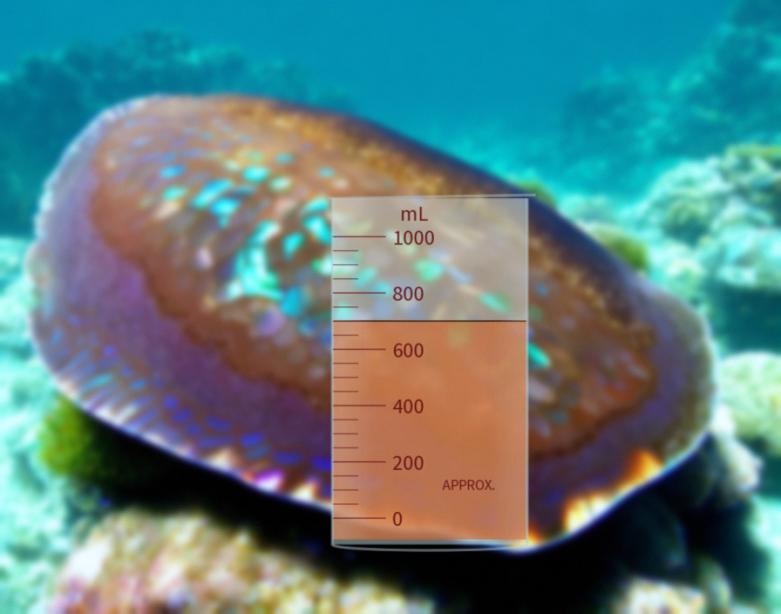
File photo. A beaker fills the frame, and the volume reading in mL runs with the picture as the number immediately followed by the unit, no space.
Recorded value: 700mL
